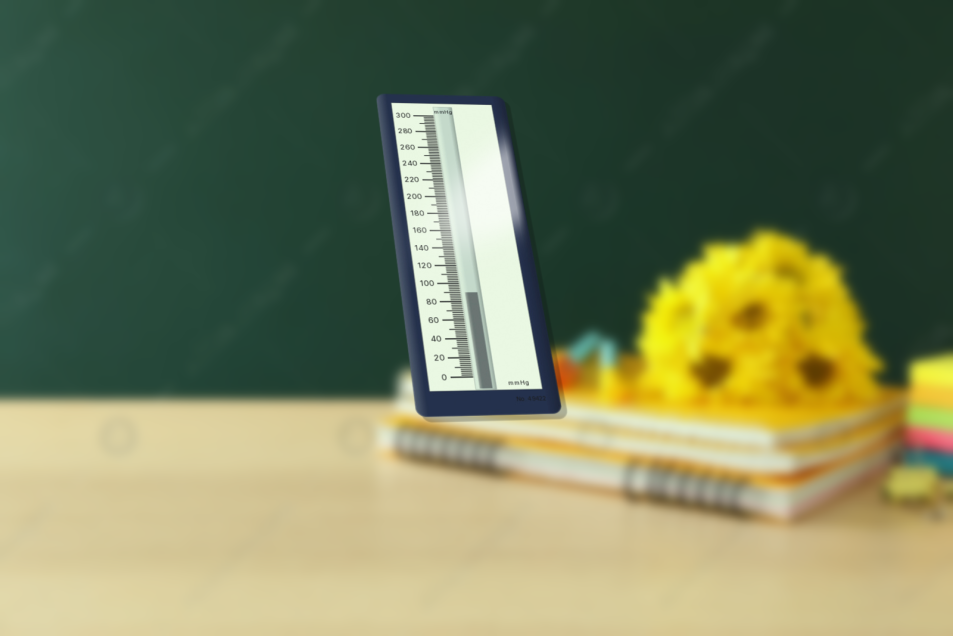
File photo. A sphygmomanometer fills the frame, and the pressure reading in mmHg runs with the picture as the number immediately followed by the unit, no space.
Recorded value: 90mmHg
